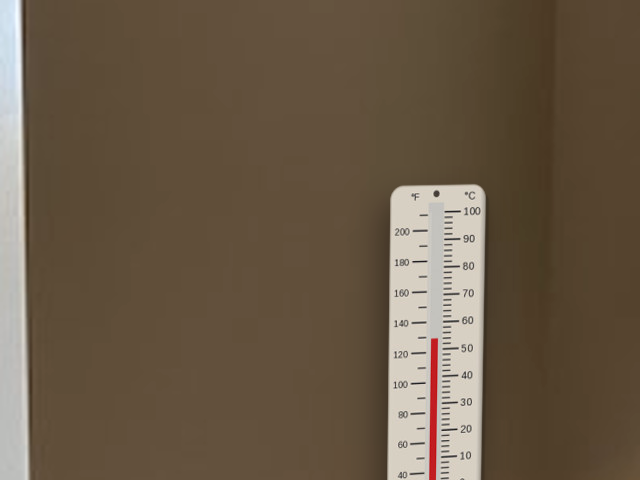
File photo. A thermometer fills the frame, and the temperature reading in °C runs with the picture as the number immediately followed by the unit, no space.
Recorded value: 54°C
